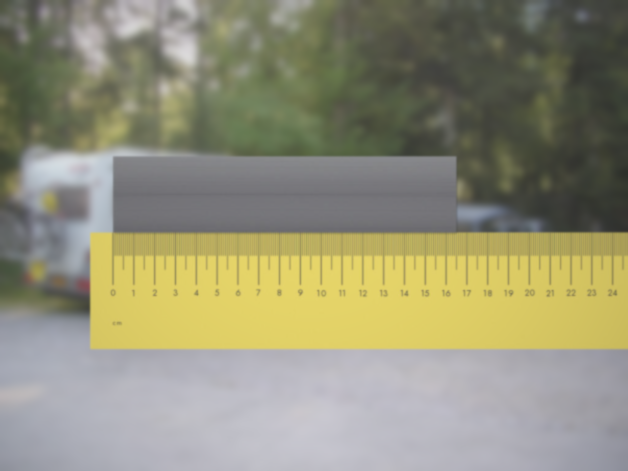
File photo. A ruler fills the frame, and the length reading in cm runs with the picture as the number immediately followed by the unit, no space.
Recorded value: 16.5cm
